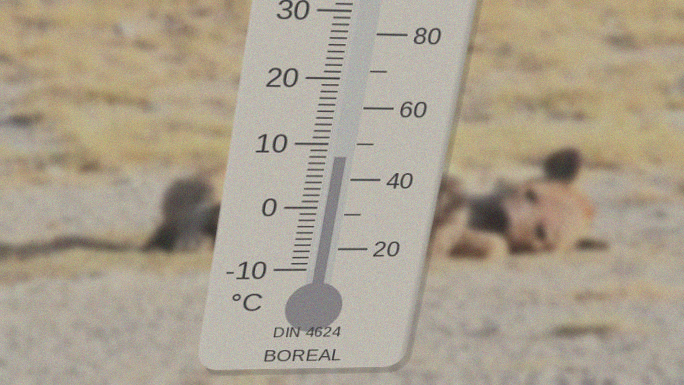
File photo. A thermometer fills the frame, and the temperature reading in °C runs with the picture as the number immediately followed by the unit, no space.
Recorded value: 8°C
